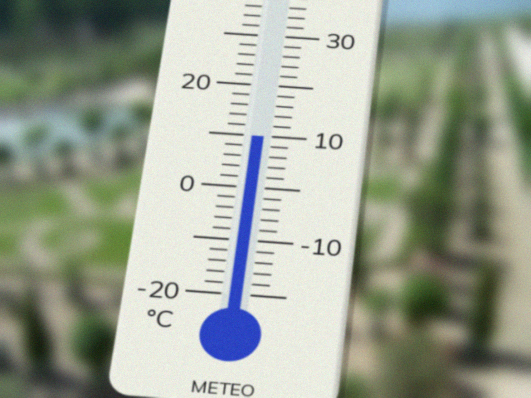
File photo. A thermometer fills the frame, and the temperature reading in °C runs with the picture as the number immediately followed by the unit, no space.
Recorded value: 10°C
